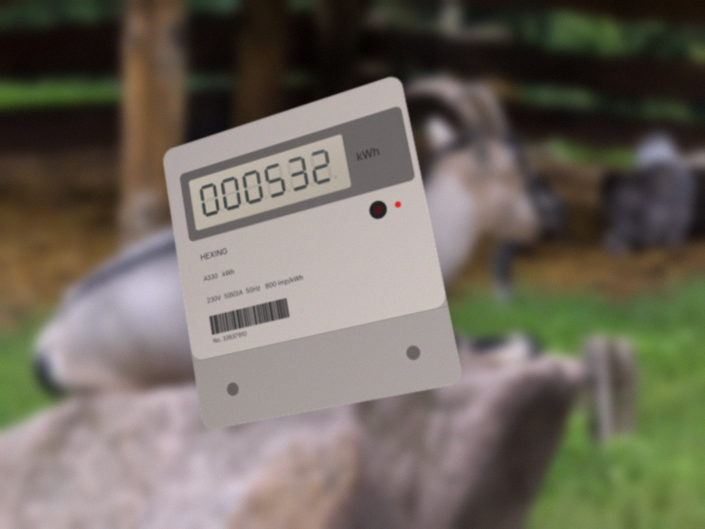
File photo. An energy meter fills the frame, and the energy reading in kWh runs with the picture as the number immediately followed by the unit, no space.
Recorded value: 532kWh
